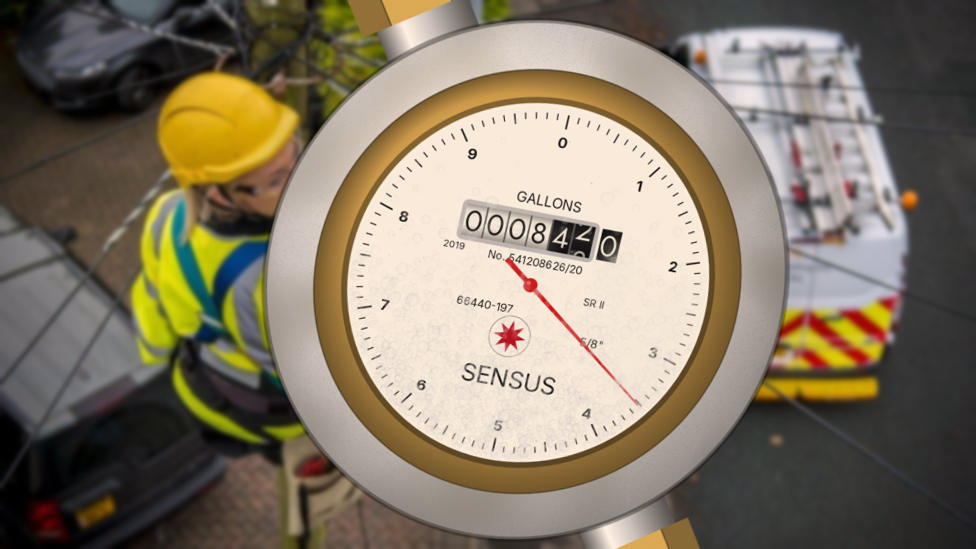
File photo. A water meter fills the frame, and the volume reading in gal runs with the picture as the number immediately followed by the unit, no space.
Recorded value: 8423.5gal
